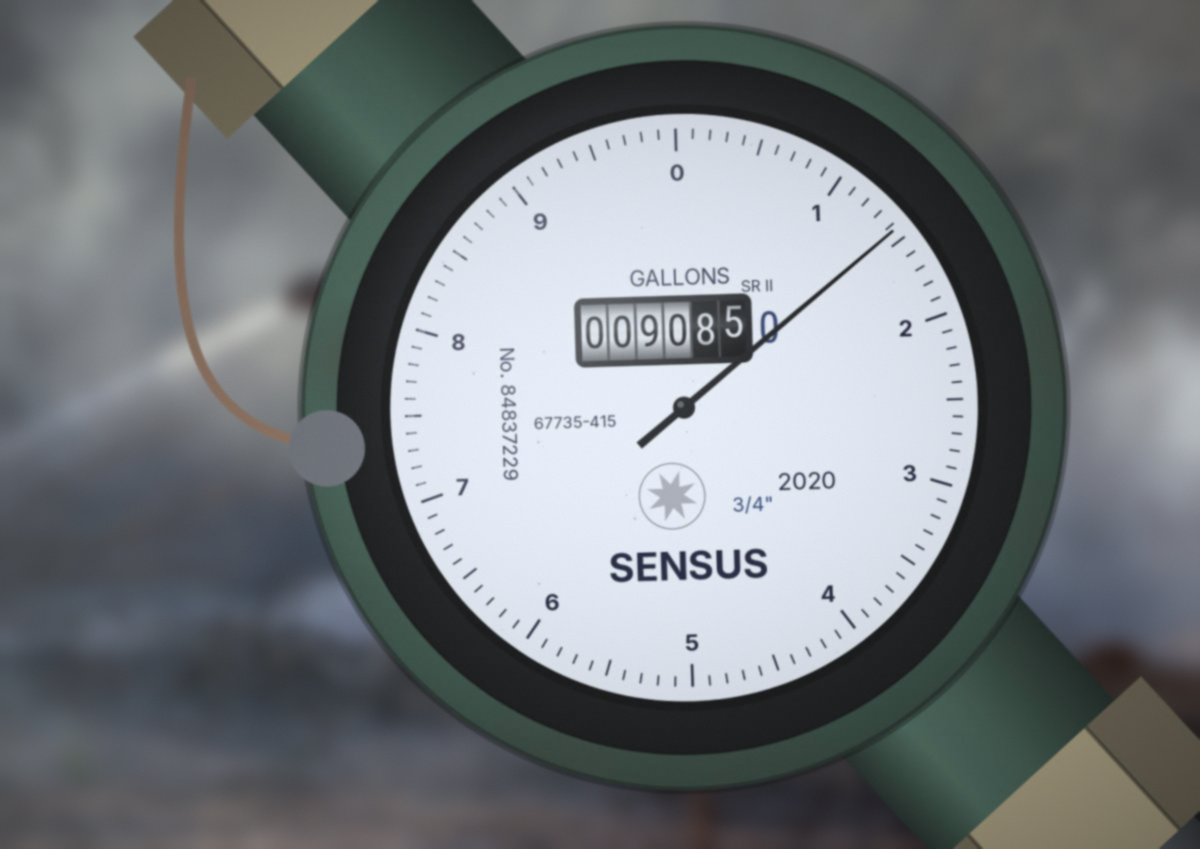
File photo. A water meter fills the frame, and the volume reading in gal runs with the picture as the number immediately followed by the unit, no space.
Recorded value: 90851.4gal
